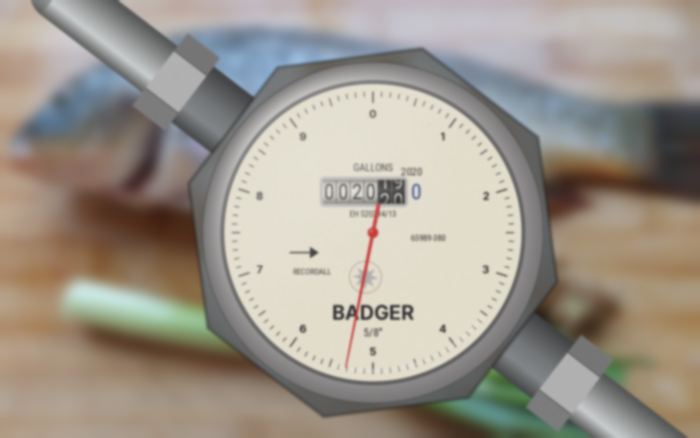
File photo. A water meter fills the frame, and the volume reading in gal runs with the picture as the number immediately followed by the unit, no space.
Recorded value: 20195.3gal
